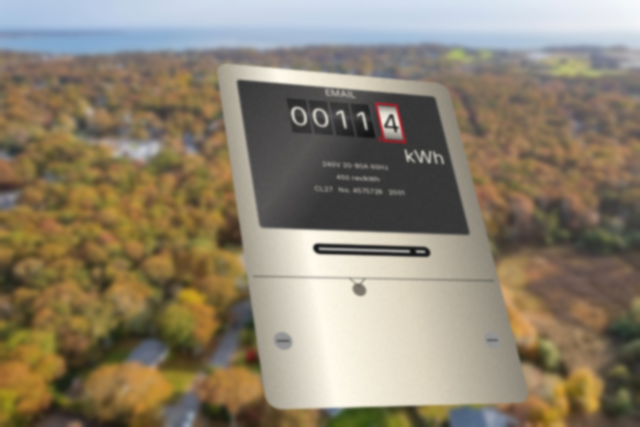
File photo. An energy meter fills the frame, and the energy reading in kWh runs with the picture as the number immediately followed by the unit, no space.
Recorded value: 11.4kWh
